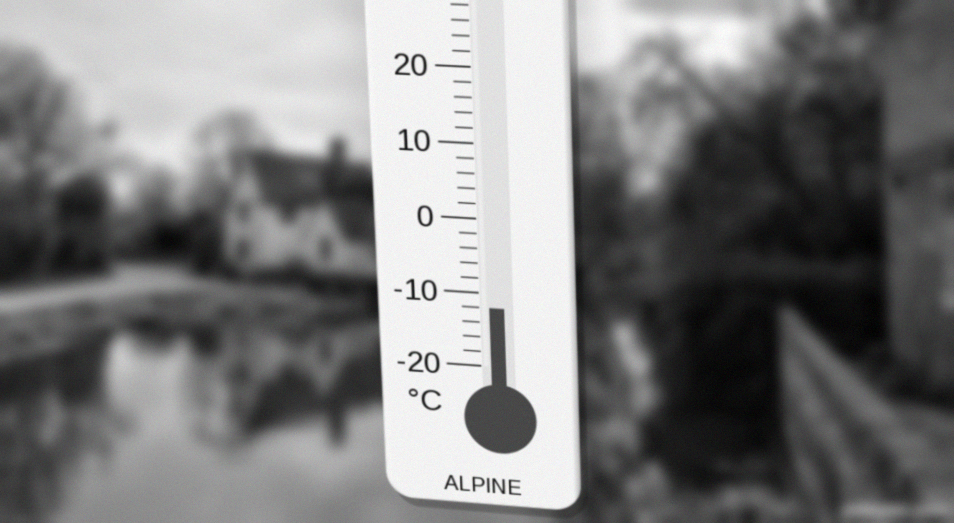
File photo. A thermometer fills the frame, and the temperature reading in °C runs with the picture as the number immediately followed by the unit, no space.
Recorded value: -12°C
